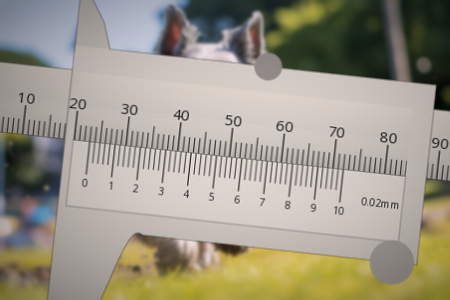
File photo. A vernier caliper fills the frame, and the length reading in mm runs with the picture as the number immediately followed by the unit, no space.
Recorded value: 23.0mm
